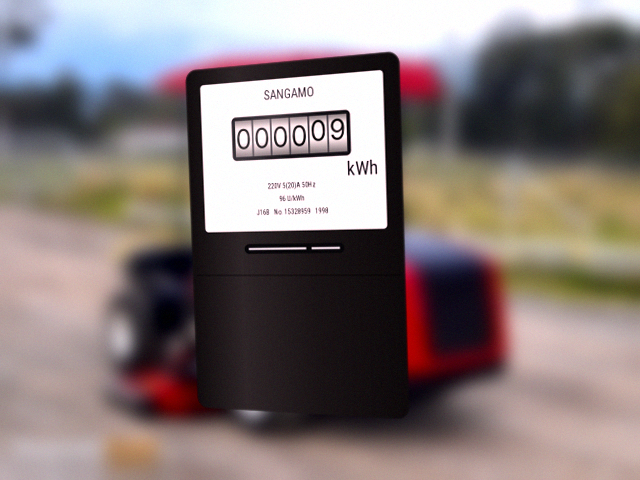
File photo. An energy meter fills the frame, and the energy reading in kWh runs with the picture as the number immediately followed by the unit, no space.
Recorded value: 9kWh
